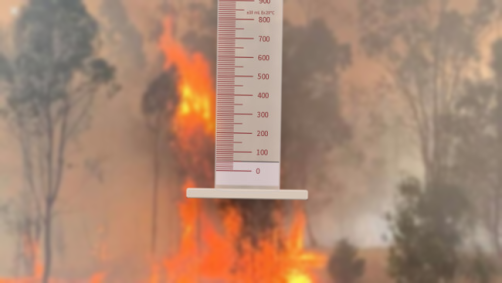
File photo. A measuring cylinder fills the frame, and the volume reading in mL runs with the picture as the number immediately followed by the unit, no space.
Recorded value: 50mL
